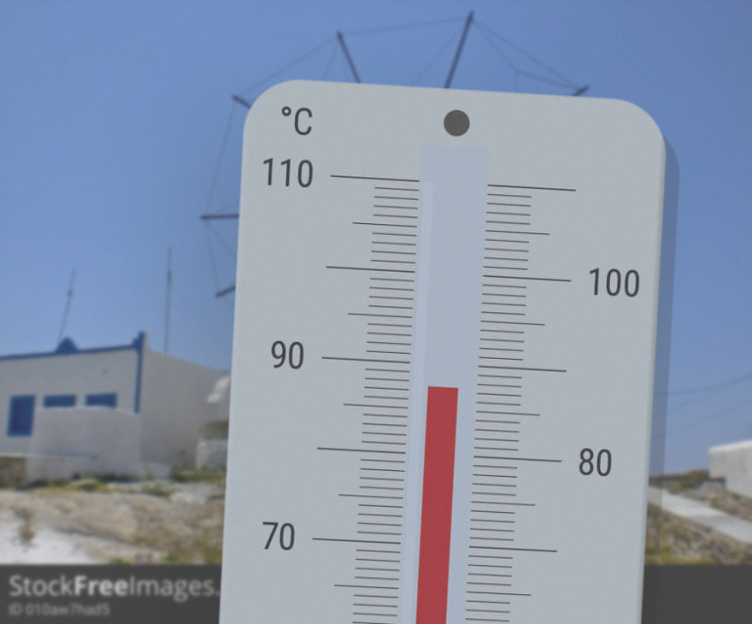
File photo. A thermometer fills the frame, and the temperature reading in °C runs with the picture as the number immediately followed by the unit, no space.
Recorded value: 87.5°C
